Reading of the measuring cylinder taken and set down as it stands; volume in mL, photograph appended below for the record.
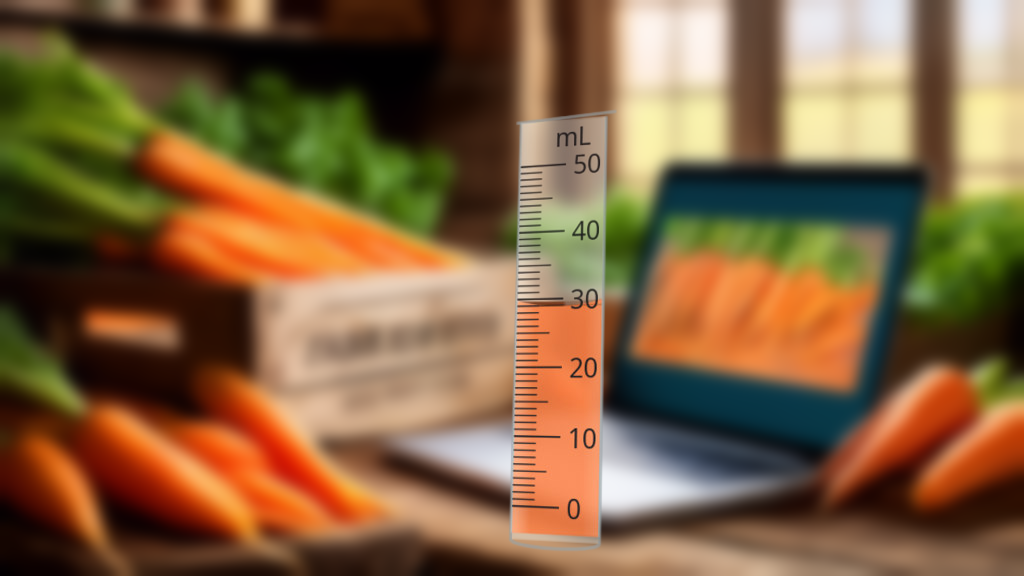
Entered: 29 mL
